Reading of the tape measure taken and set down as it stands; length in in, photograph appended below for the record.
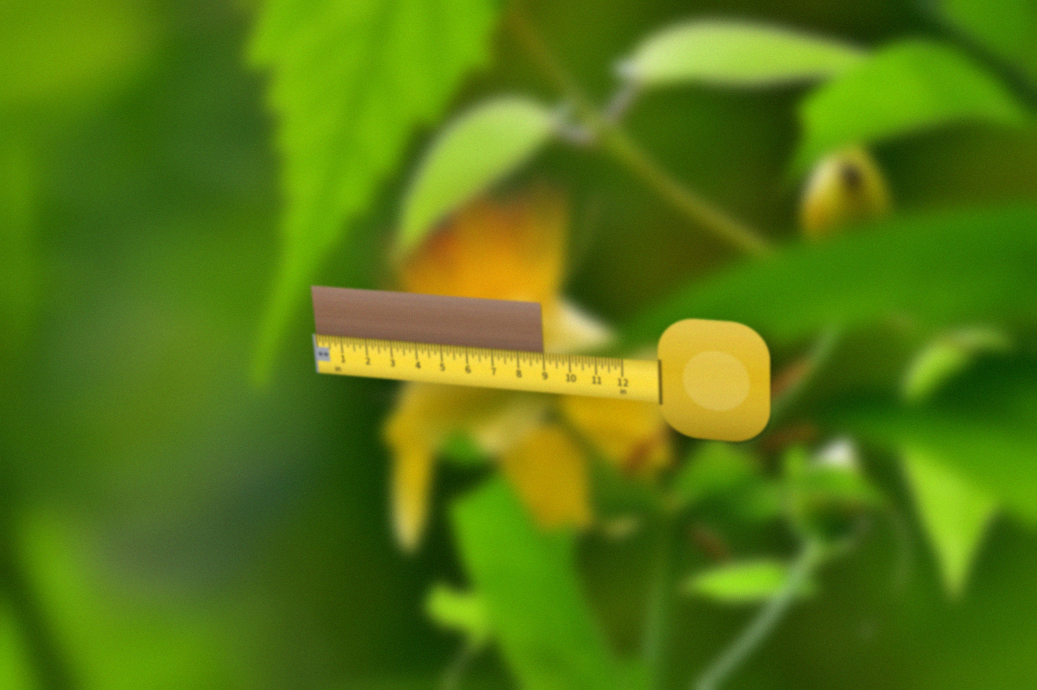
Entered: 9 in
